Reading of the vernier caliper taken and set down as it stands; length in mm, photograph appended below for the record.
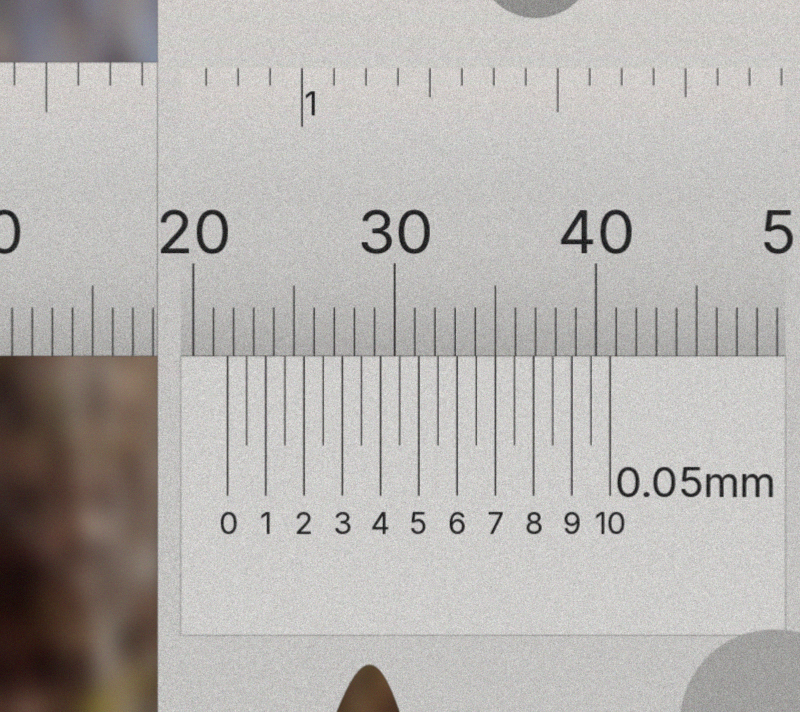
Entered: 21.7 mm
